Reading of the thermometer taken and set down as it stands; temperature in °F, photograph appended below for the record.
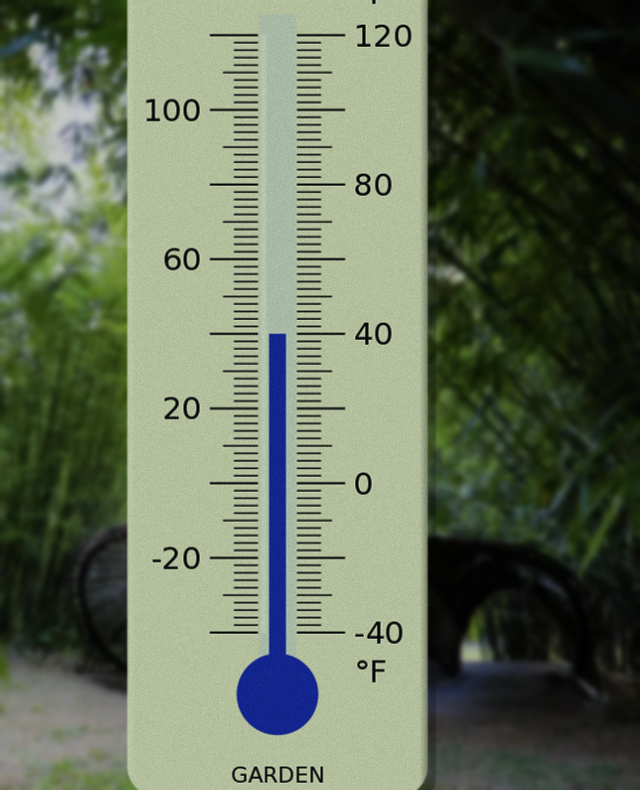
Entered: 40 °F
